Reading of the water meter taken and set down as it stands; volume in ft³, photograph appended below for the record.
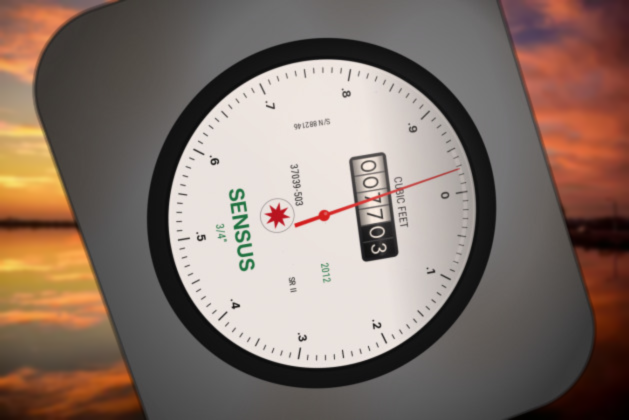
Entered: 7702.97 ft³
